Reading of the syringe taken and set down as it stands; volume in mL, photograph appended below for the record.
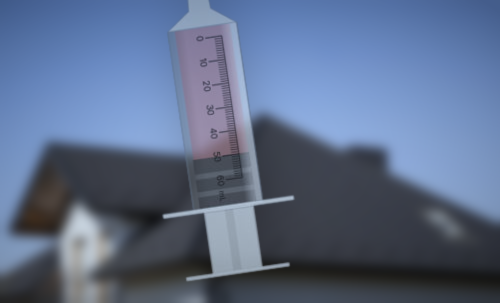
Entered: 50 mL
